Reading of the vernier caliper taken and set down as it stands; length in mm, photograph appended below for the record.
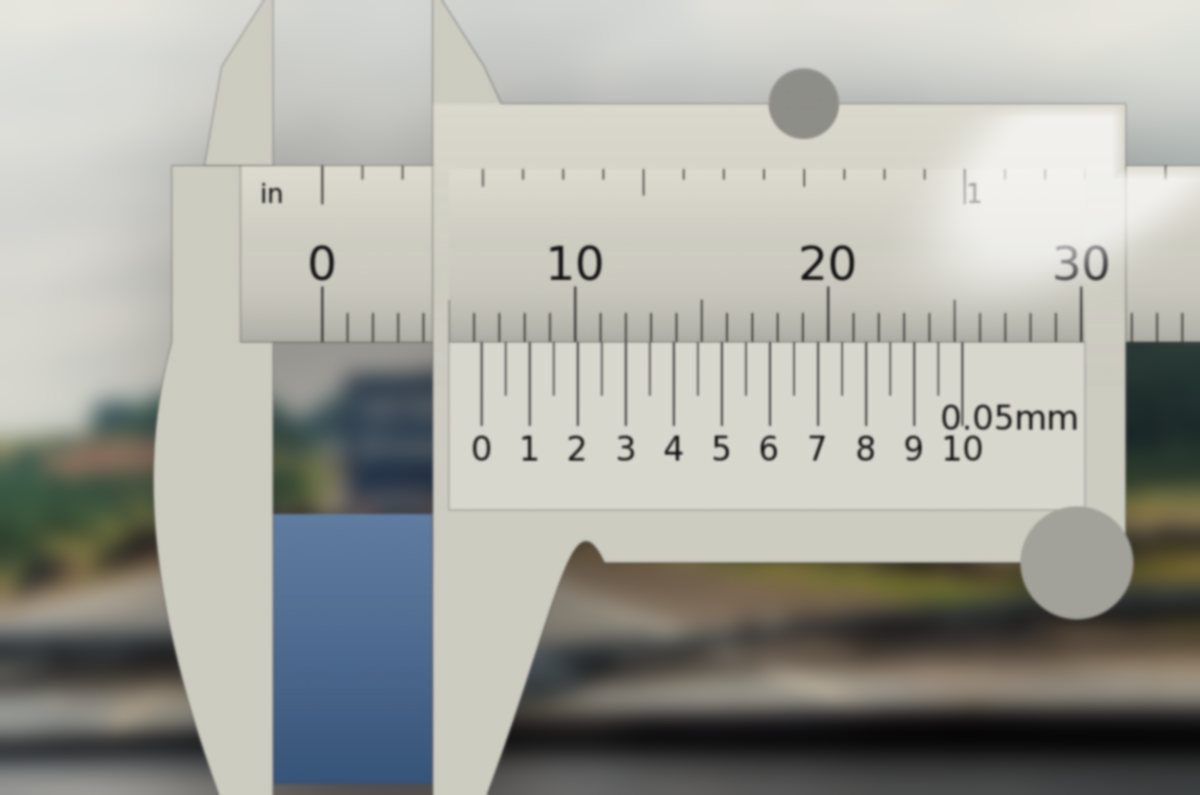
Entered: 6.3 mm
